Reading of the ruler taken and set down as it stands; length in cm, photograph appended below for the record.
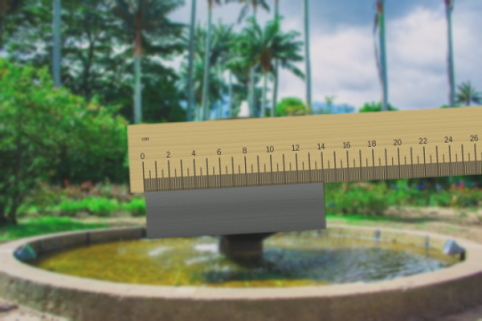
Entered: 14 cm
